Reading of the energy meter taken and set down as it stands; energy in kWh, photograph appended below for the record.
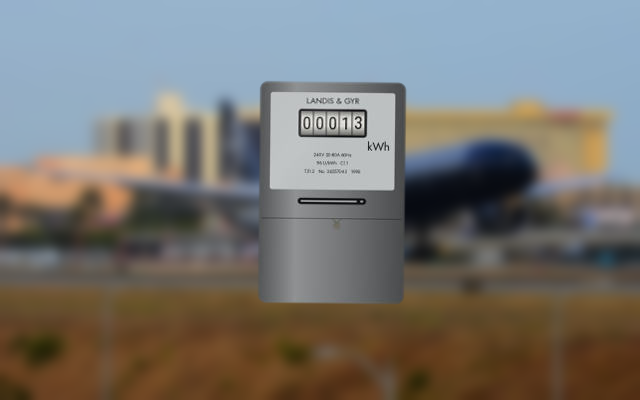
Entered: 13 kWh
